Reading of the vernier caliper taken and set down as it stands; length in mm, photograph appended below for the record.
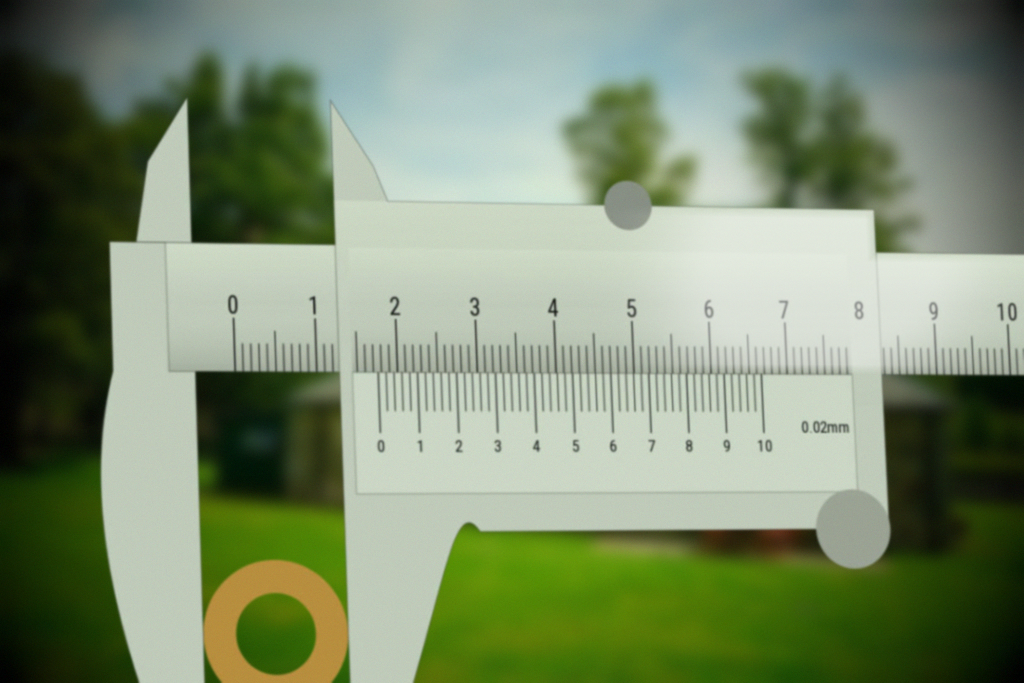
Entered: 17.6 mm
